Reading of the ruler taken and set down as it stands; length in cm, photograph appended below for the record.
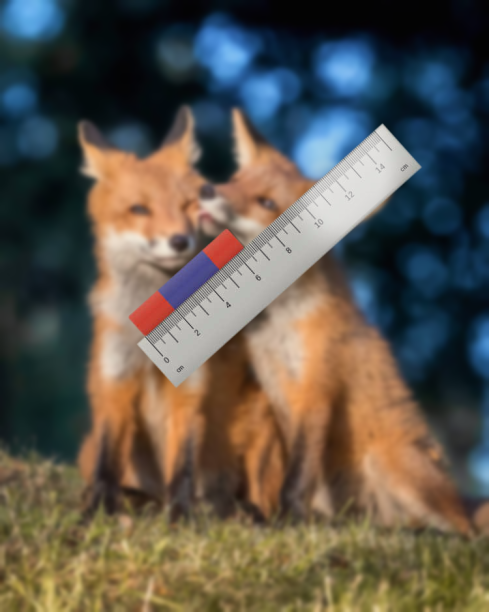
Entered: 6.5 cm
